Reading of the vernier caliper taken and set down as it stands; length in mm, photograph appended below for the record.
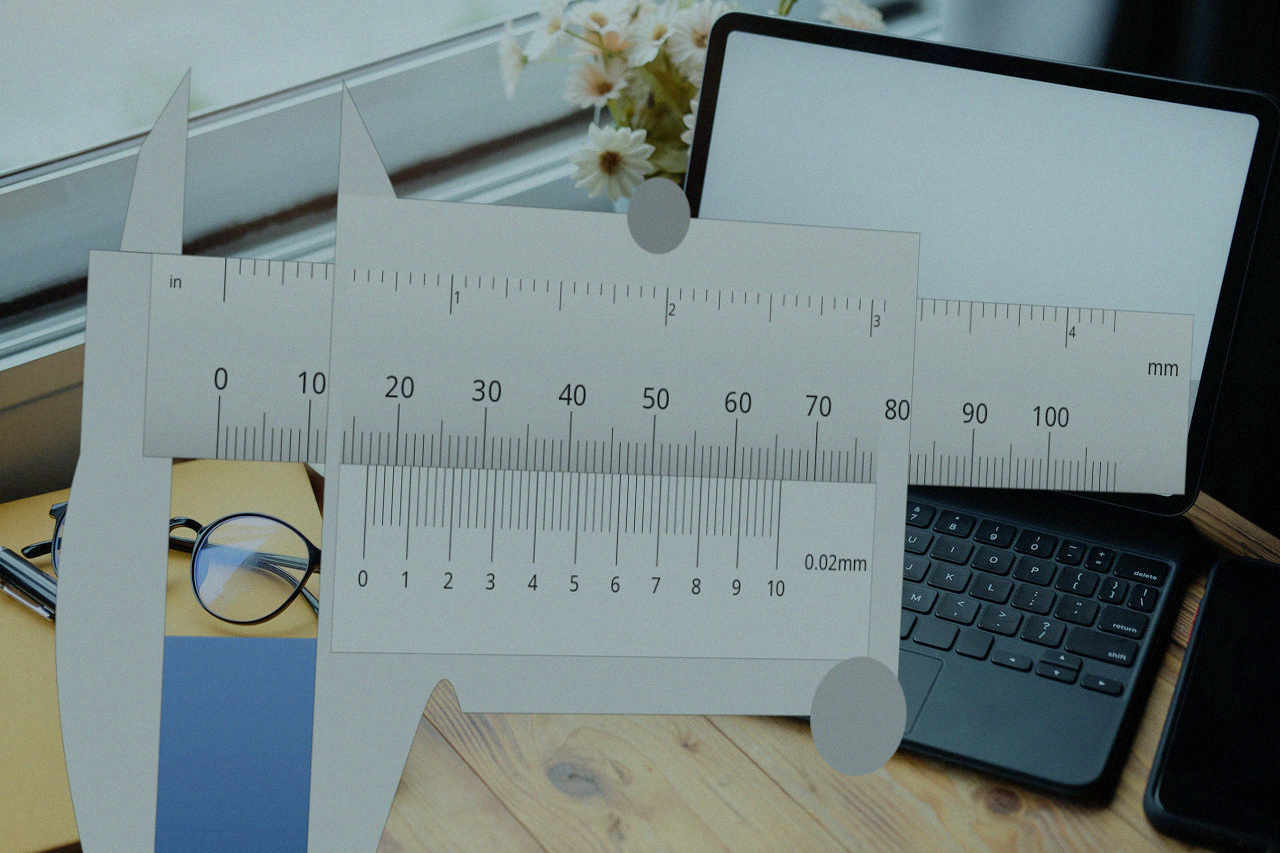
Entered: 16.8 mm
